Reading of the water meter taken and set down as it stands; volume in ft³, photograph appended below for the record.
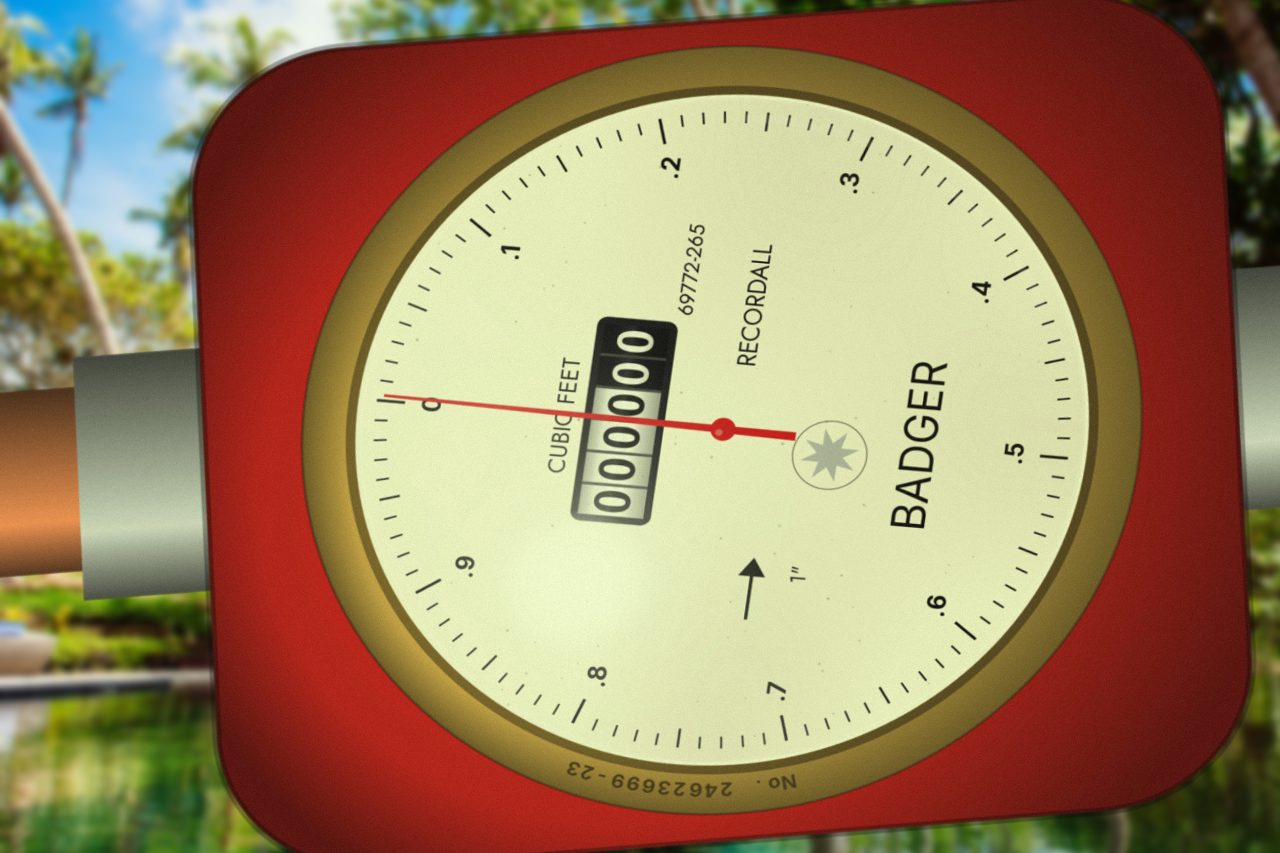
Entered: 0.00 ft³
